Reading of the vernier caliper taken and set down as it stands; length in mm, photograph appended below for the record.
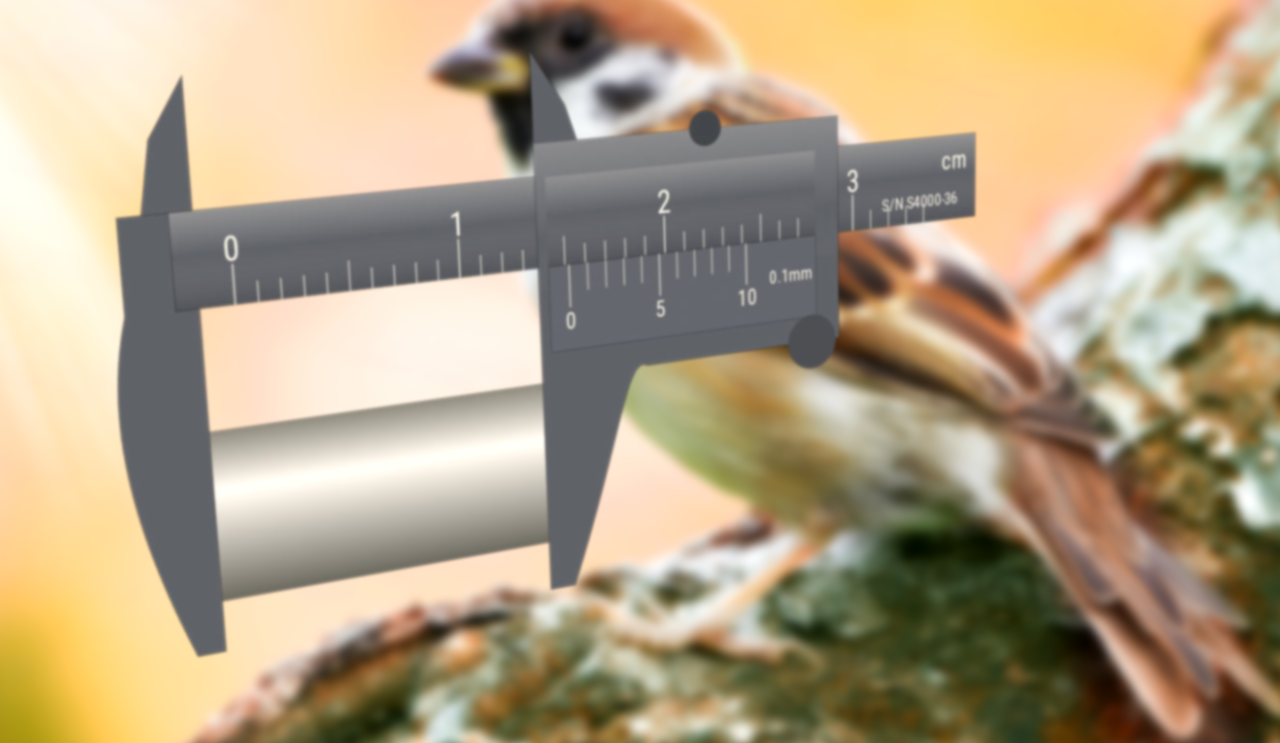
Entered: 15.2 mm
